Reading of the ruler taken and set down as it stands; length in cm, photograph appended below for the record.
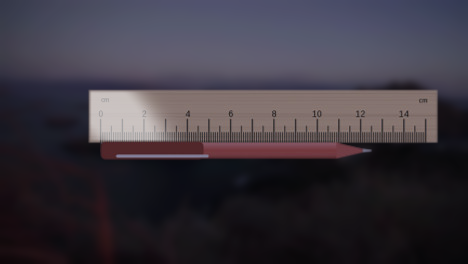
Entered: 12.5 cm
